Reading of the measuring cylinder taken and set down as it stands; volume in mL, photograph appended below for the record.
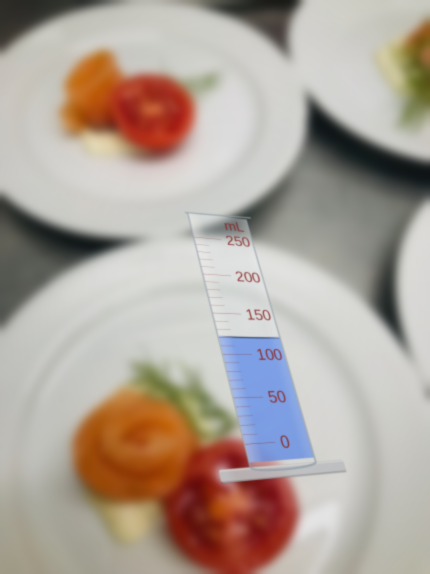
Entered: 120 mL
